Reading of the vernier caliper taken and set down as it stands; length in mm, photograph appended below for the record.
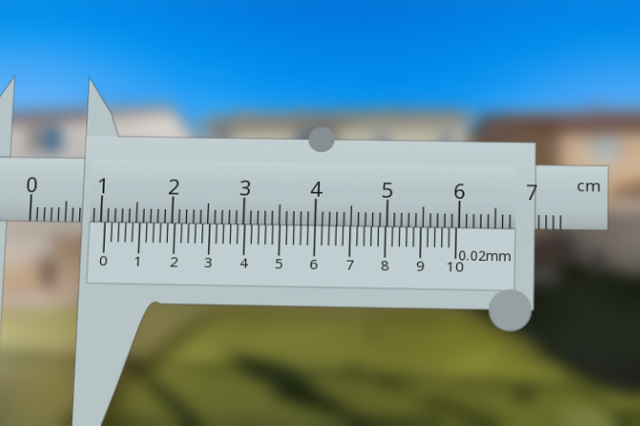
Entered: 10.6 mm
